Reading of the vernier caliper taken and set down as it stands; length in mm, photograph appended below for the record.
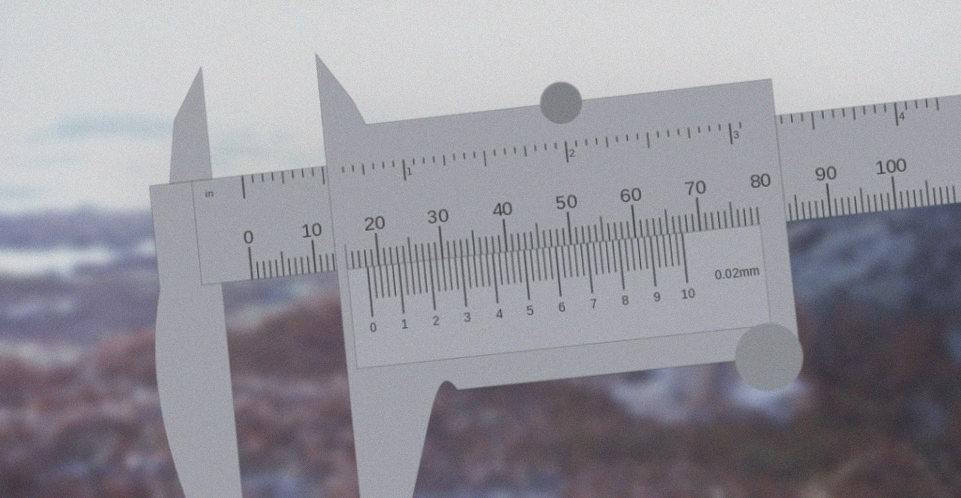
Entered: 18.2 mm
